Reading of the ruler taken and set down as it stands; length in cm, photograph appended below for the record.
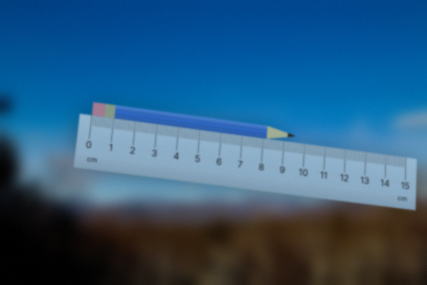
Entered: 9.5 cm
